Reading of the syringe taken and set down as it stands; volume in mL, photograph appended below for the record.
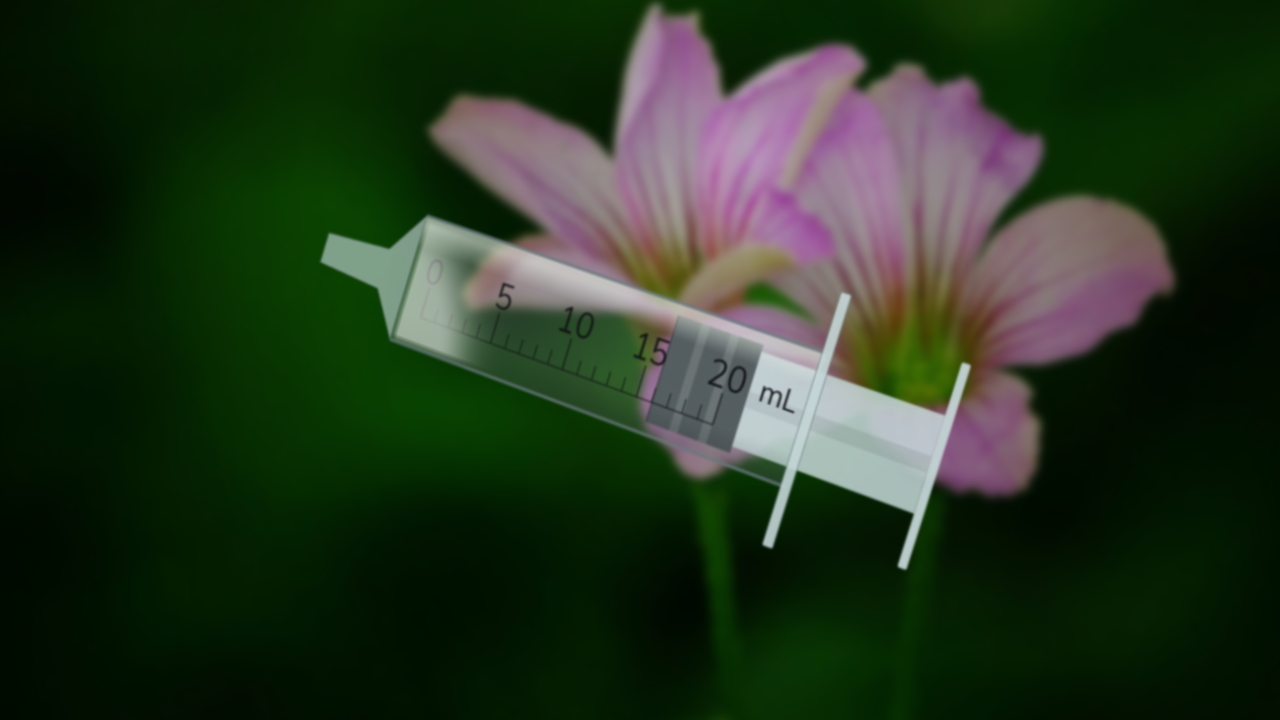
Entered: 16 mL
